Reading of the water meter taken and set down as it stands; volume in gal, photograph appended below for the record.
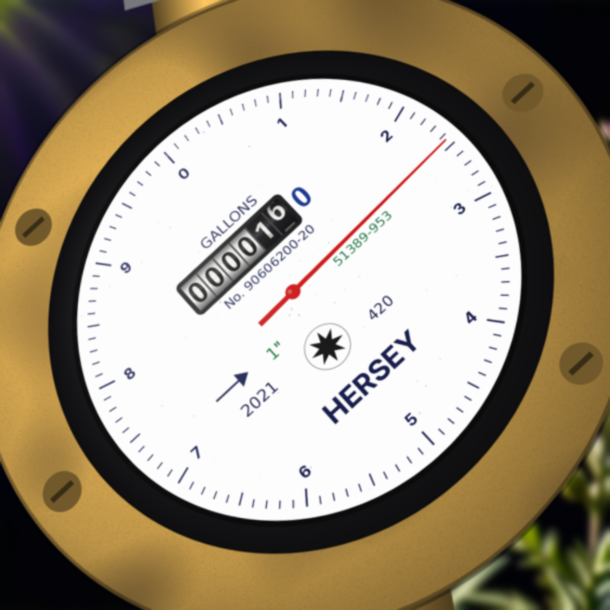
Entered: 162.4 gal
